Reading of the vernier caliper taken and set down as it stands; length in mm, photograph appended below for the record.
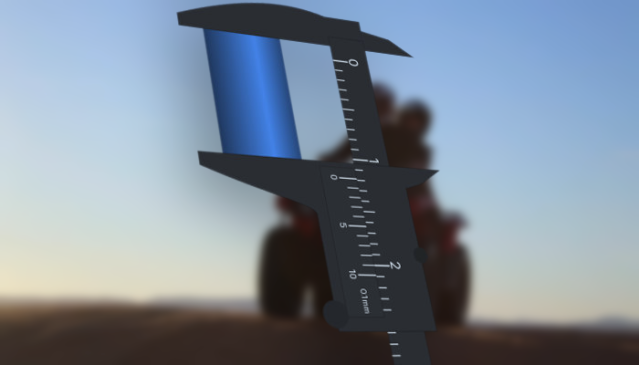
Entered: 11.9 mm
